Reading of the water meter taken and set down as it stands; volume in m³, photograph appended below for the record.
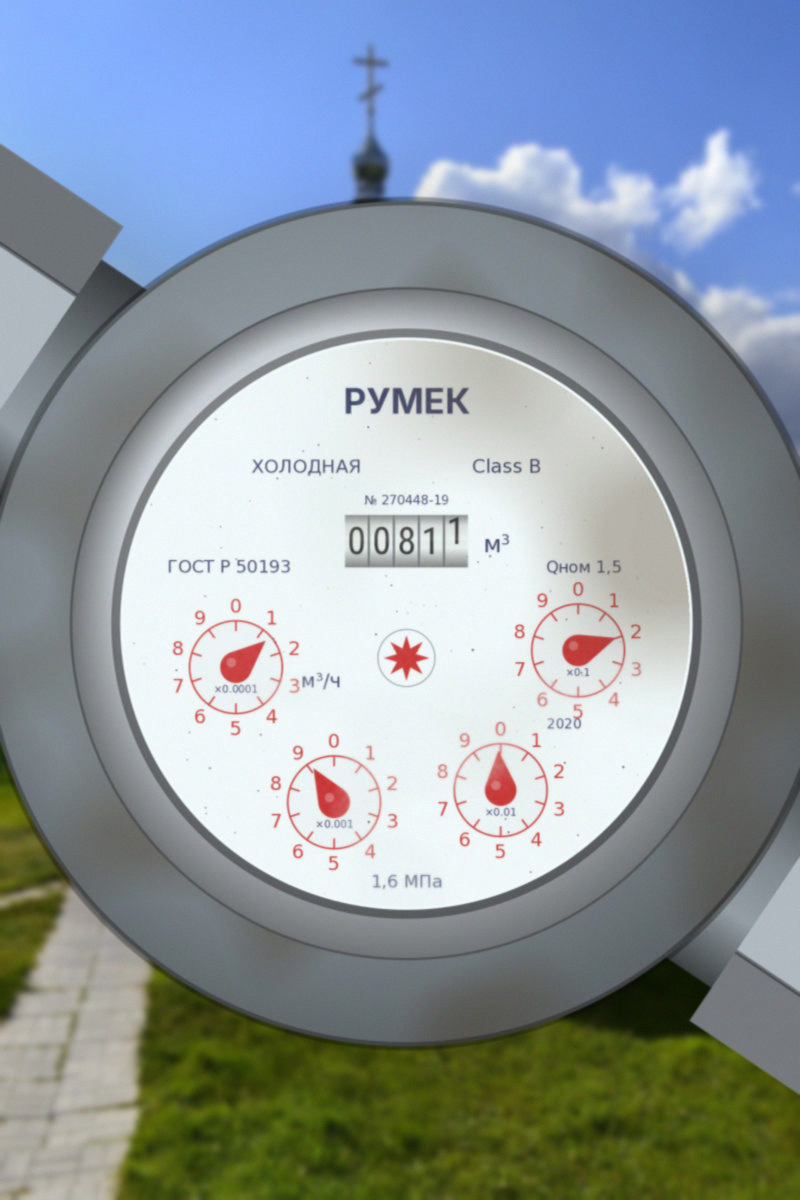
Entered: 811.1991 m³
